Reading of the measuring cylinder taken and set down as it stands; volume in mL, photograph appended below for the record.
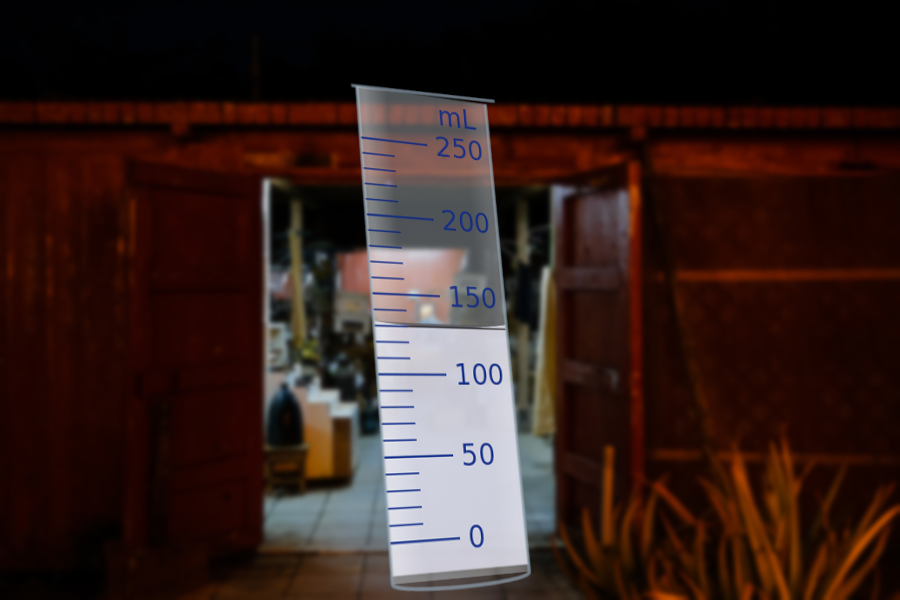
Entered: 130 mL
